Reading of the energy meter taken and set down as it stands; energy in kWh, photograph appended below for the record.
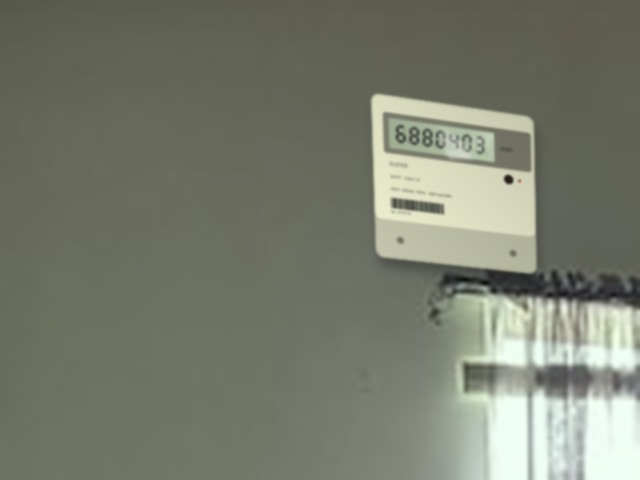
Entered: 6880403 kWh
